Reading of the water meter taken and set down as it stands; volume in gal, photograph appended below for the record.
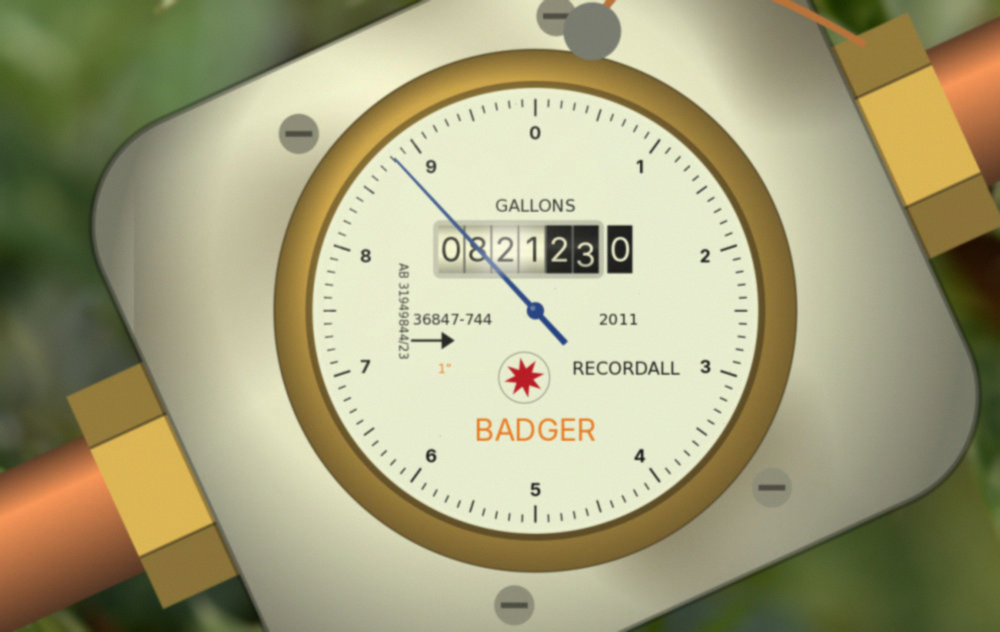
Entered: 821228.8 gal
